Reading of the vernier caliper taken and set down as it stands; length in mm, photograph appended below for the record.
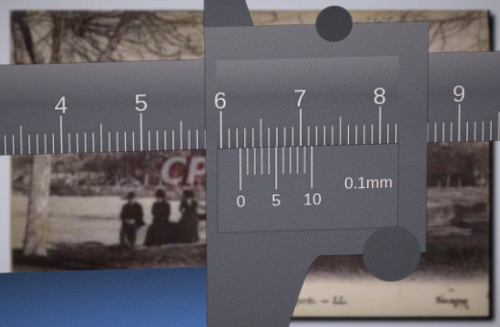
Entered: 62.4 mm
